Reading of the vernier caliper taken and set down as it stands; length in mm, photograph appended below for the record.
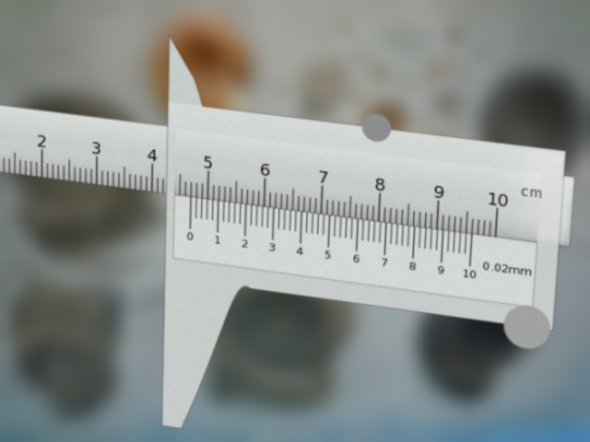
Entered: 47.0 mm
